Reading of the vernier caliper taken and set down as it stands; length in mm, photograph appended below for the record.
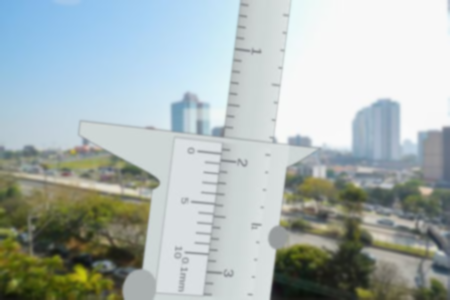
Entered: 19.4 mm
